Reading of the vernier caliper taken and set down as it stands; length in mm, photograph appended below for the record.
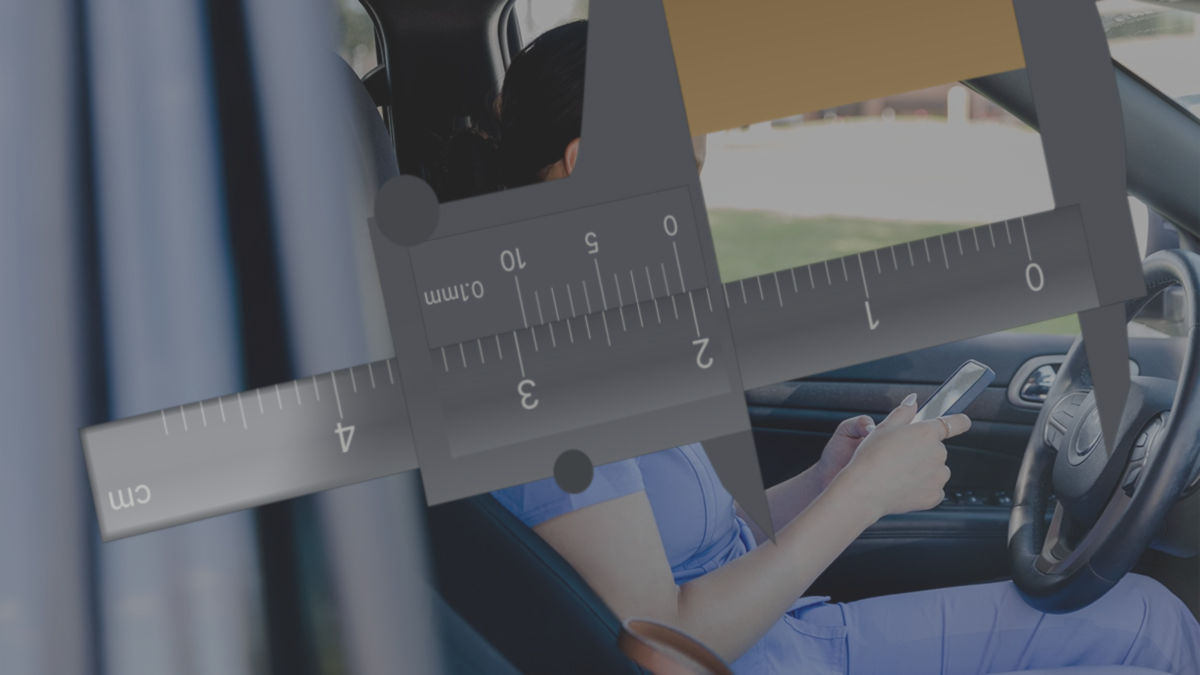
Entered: 20.3 mm
